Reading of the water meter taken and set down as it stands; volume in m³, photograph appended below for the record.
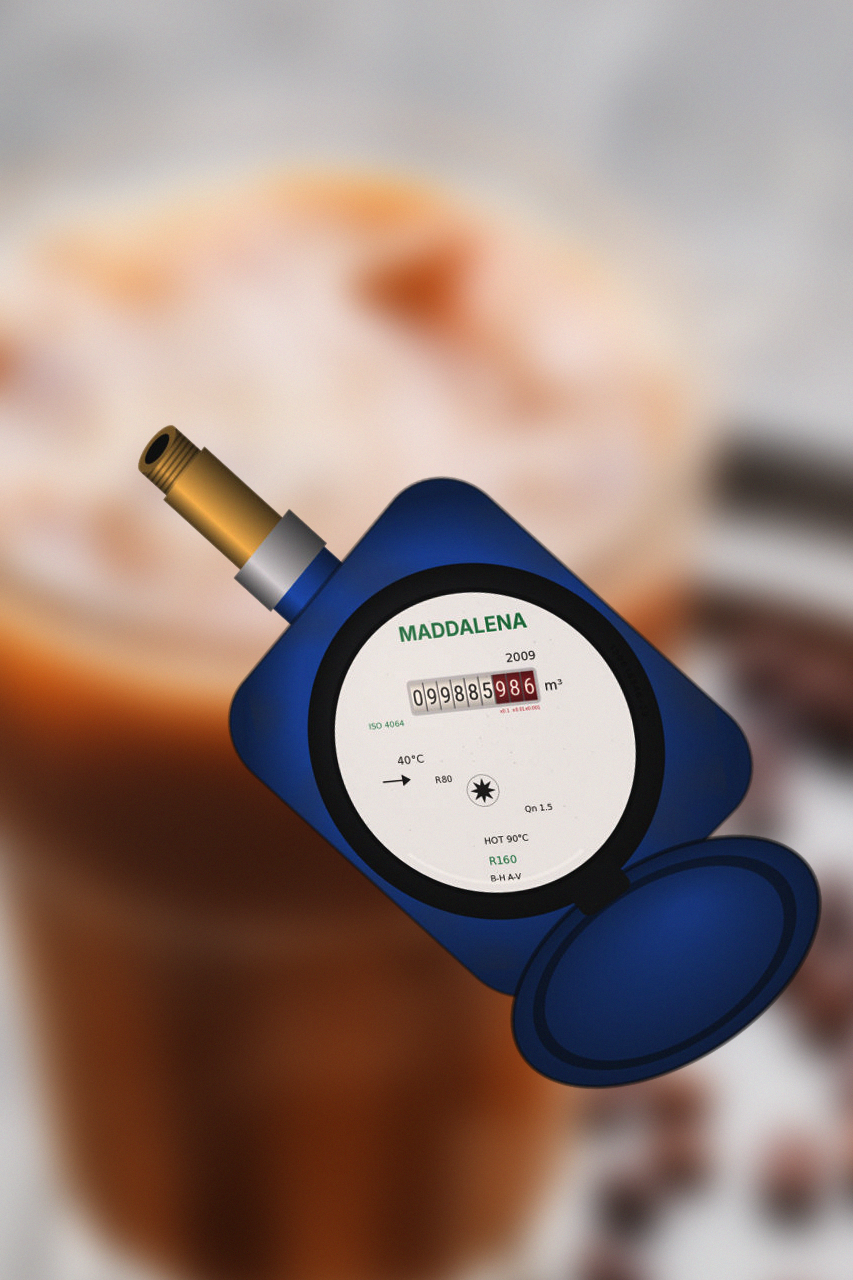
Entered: 99885.986 m³
